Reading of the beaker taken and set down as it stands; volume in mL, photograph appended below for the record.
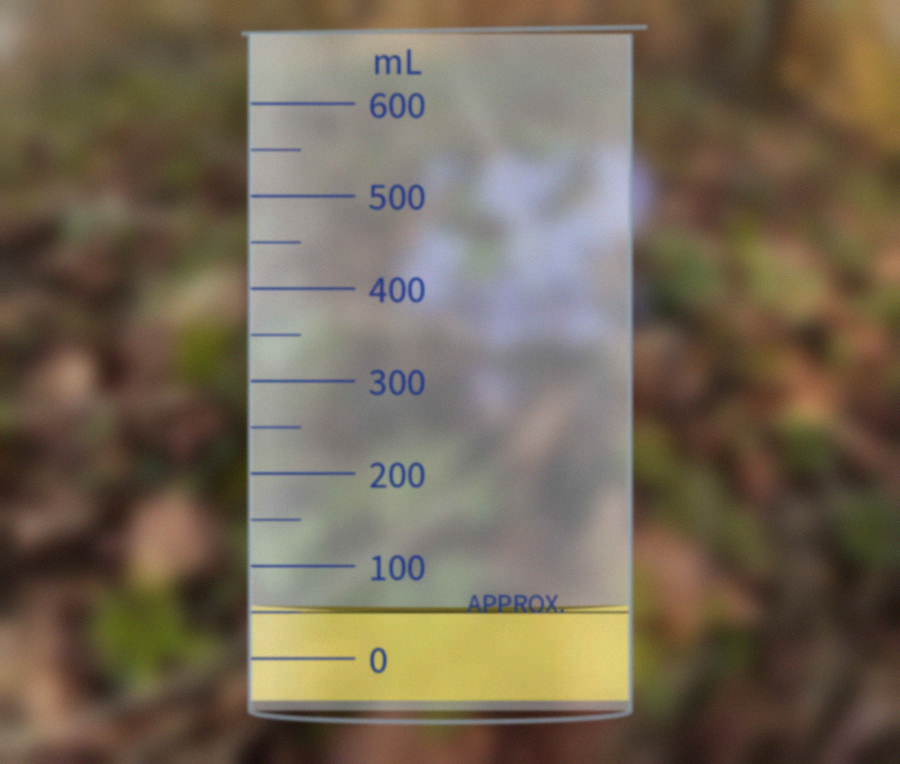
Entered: 50 mL
